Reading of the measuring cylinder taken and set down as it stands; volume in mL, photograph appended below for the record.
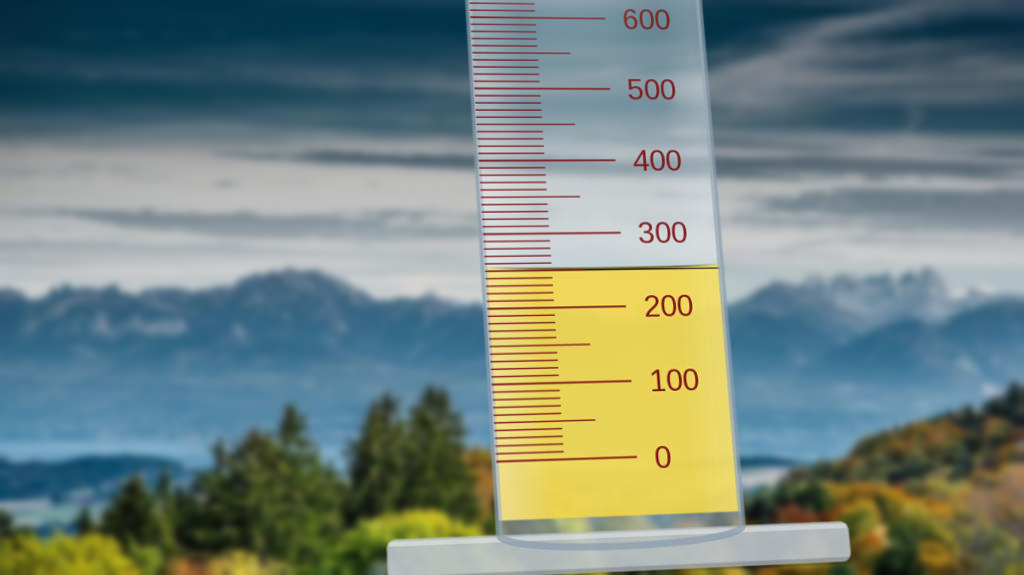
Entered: 250 mL
